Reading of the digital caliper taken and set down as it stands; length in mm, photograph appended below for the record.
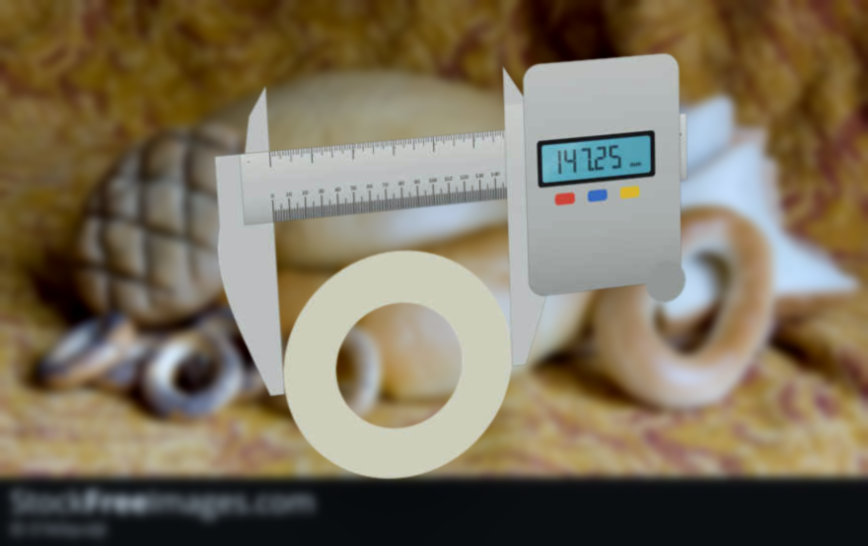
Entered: 147.25 mm
